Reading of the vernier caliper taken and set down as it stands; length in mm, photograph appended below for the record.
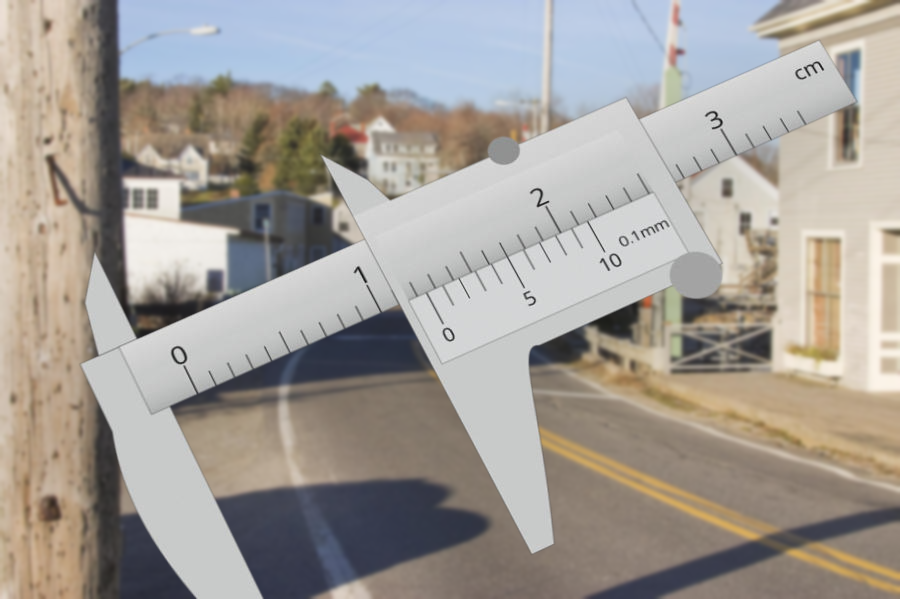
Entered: 12.5 mm
